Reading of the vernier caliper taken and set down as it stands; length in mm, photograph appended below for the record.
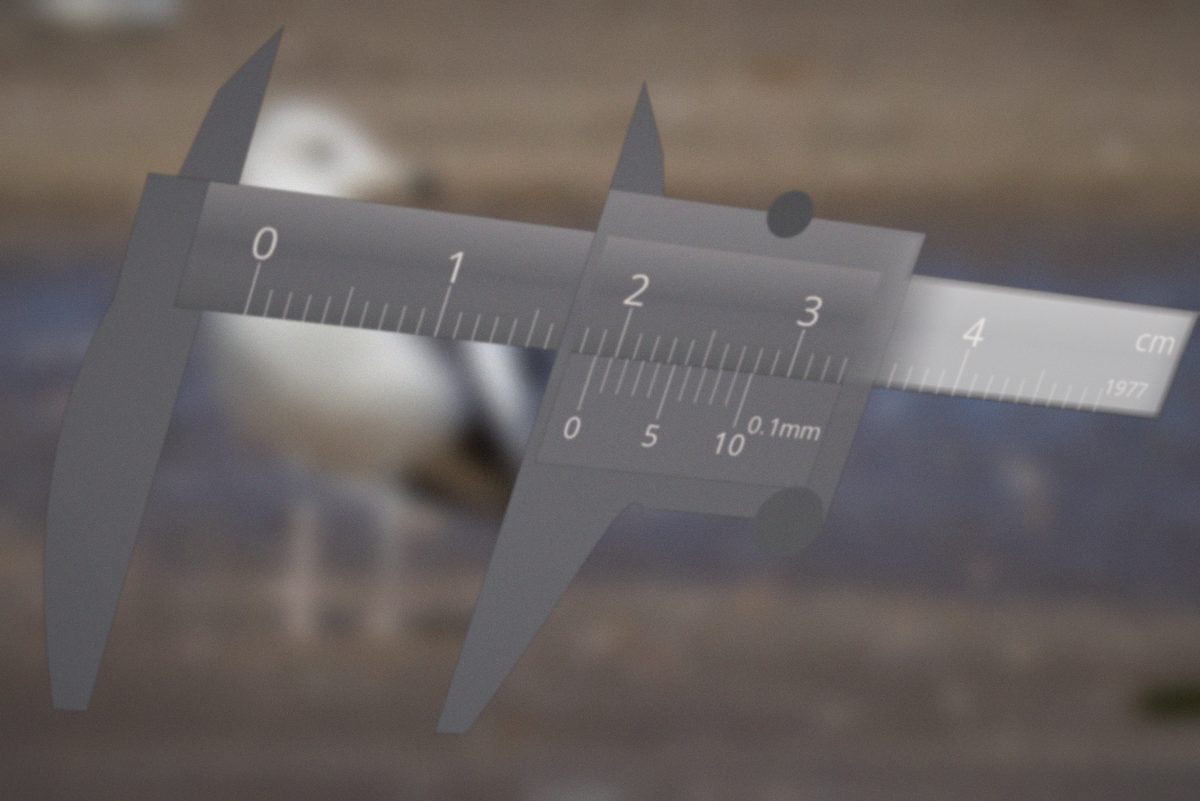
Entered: 18.9 mm
